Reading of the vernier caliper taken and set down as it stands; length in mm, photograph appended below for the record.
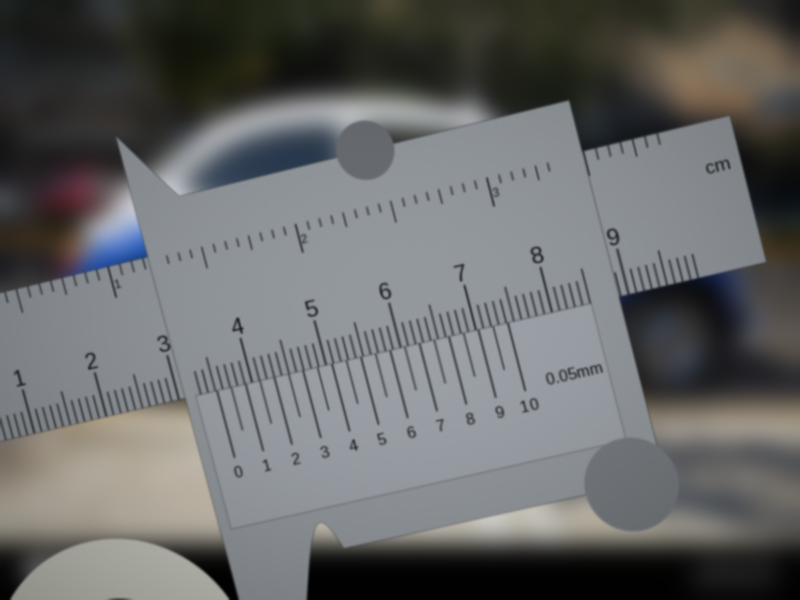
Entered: 35.2 mm
